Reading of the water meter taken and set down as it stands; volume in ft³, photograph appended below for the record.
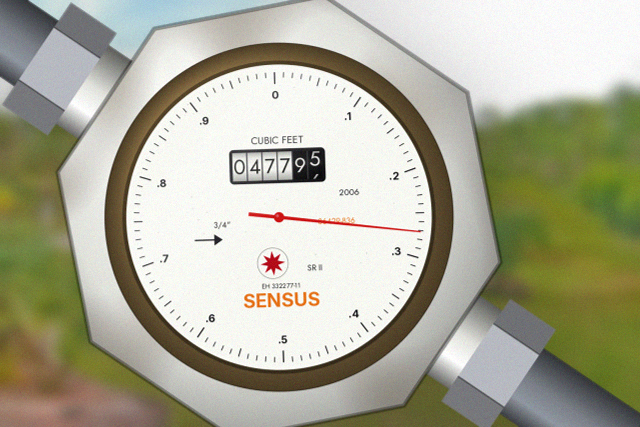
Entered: 47795.27 ft³
